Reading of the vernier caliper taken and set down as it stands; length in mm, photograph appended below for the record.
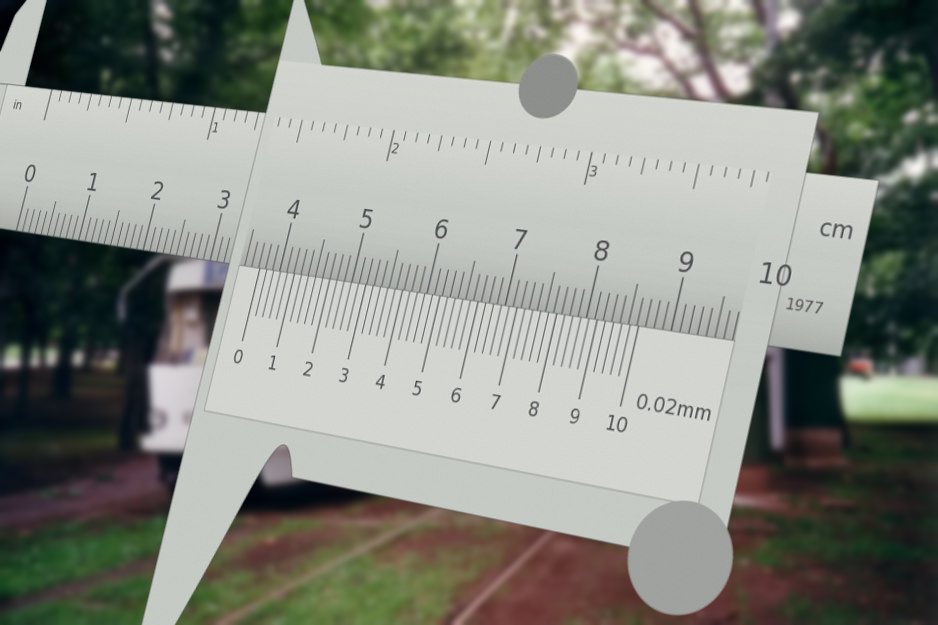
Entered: 37.2 mm
